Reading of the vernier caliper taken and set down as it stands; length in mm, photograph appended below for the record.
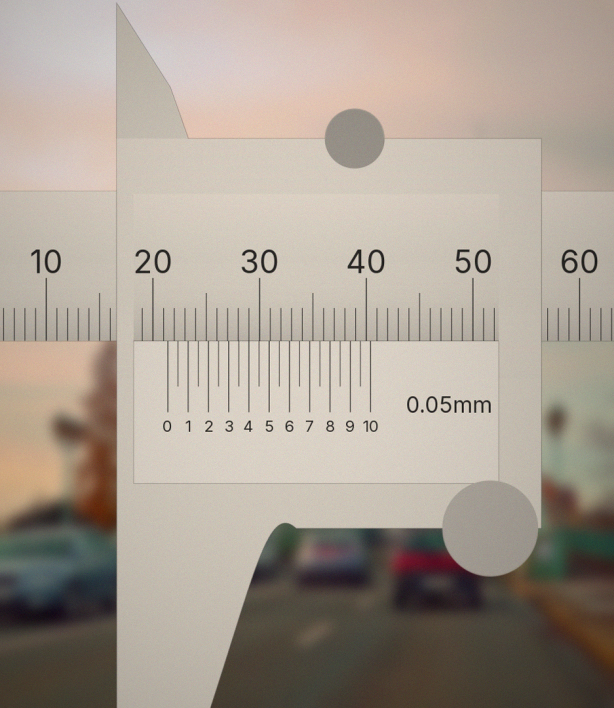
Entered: 21.4 mm
